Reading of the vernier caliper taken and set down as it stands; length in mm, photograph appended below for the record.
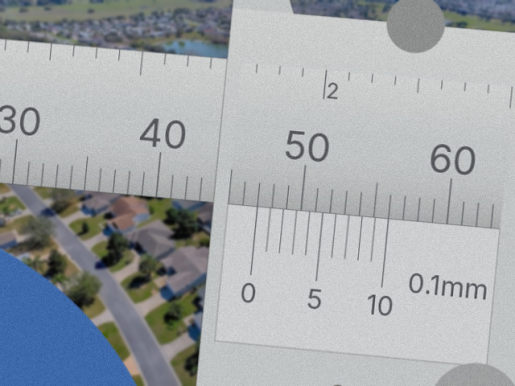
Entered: 47.0 mm
